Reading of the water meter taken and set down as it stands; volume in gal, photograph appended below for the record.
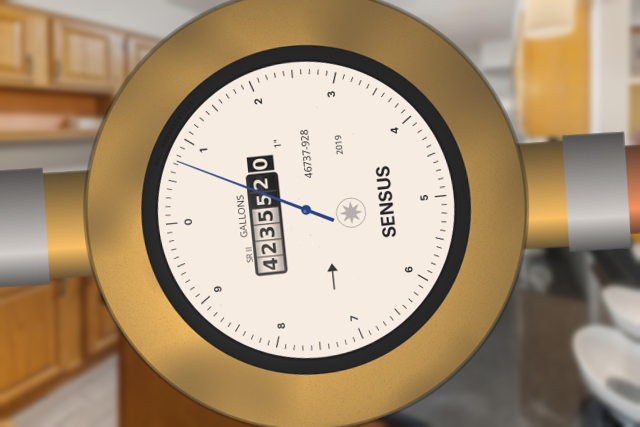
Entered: 4235520.7 gal
